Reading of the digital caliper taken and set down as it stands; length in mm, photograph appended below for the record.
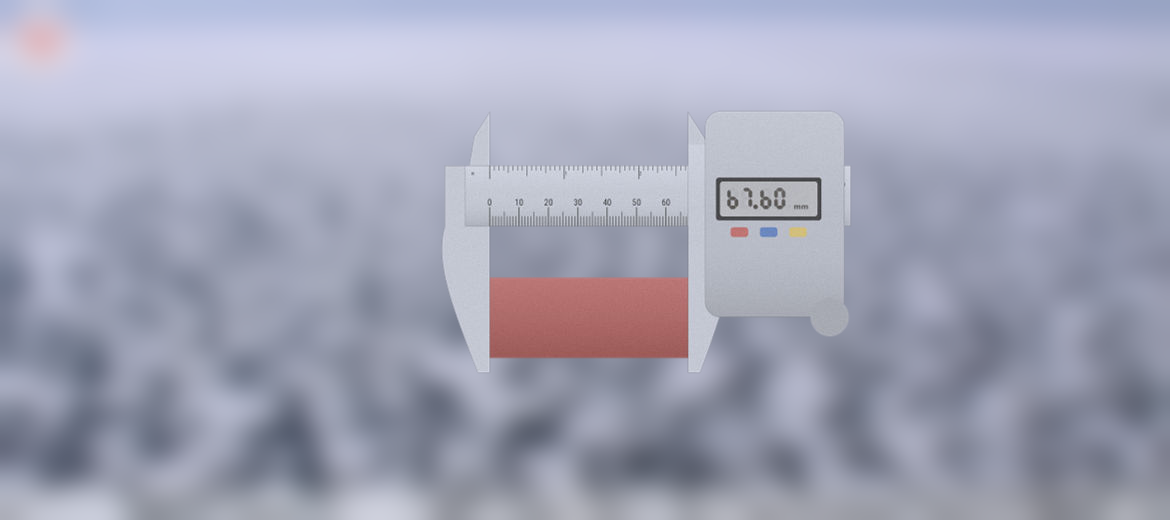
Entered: 67.60 mm
